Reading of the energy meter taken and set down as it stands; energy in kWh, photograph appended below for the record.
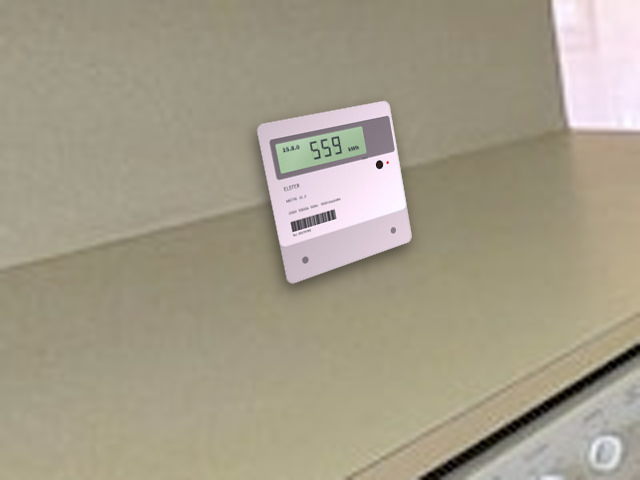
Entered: 559 kWh
